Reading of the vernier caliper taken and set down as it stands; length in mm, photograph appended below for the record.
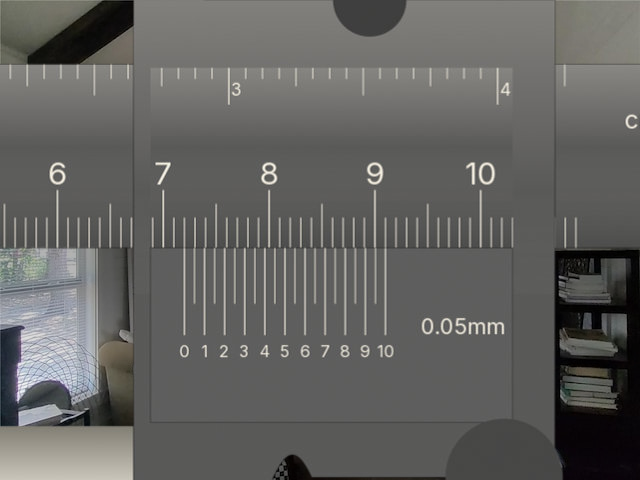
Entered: 72.0 mm
